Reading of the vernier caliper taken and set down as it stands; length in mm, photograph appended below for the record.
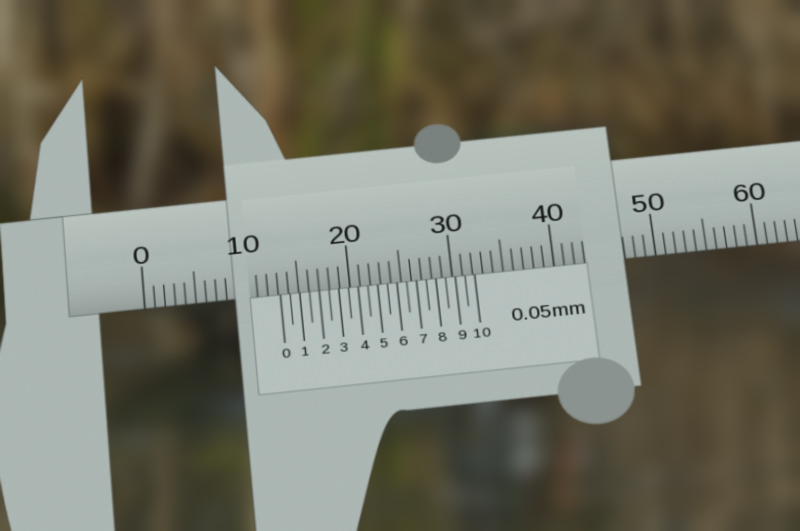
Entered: 13.2 mm
